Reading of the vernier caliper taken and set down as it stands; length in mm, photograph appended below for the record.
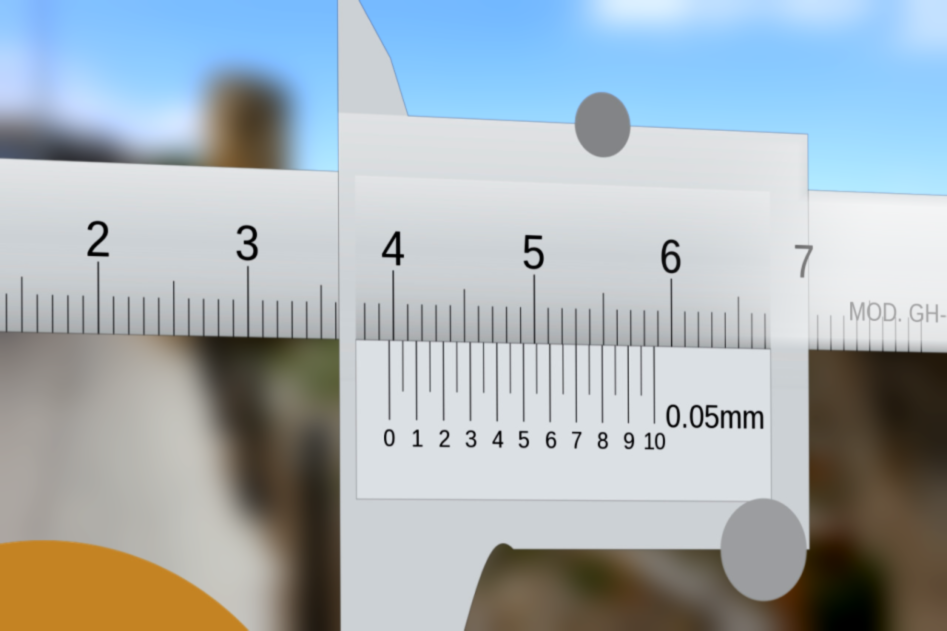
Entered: 39.7 mm
